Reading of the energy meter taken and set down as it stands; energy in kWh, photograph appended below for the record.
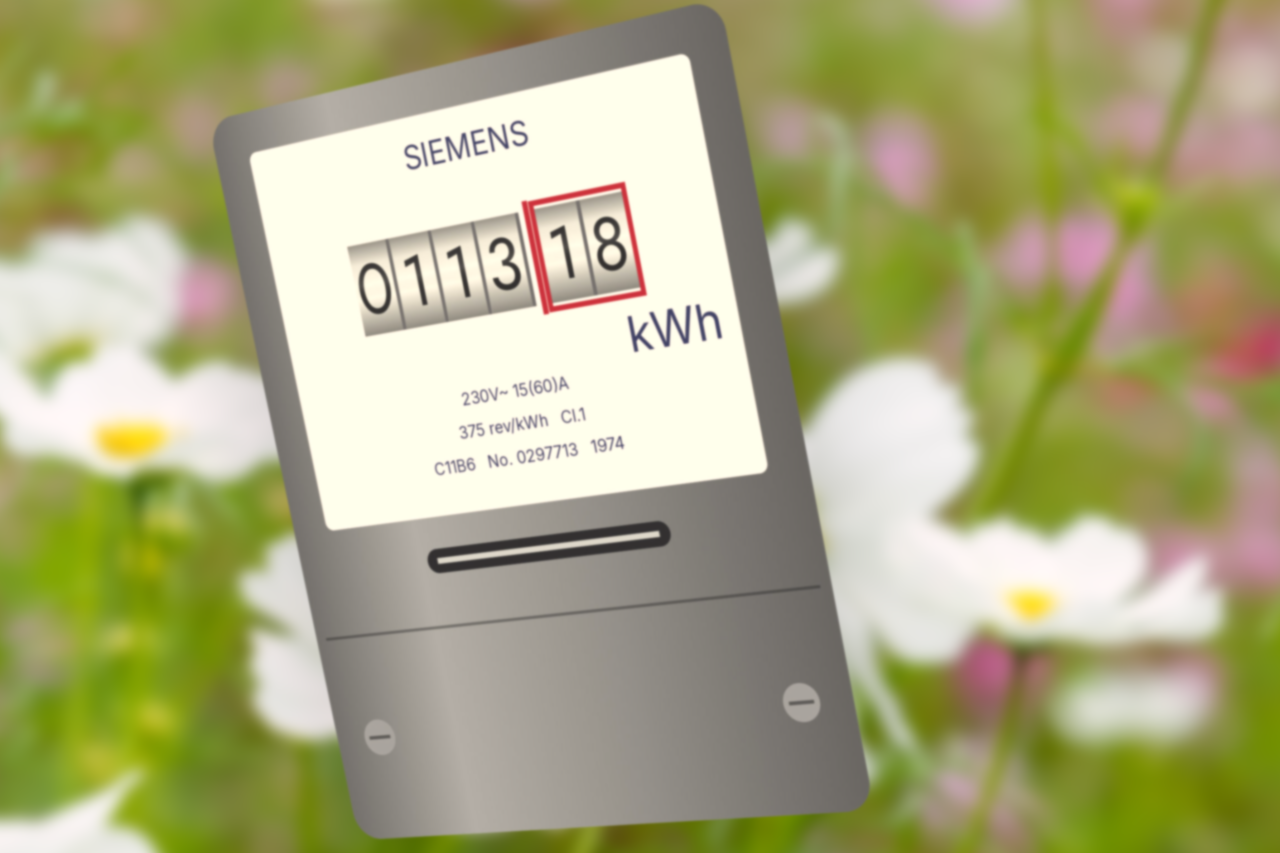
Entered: 113.18 kWh
